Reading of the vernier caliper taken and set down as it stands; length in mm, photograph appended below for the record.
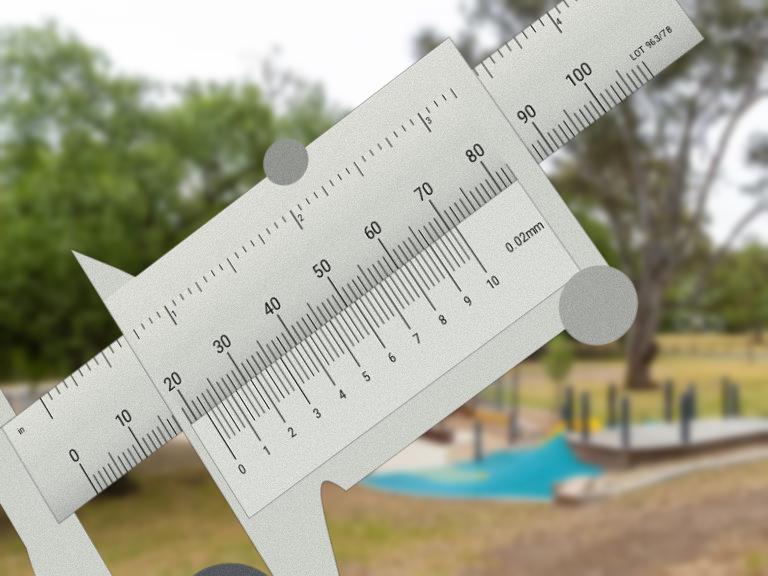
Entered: 22.0 mm
